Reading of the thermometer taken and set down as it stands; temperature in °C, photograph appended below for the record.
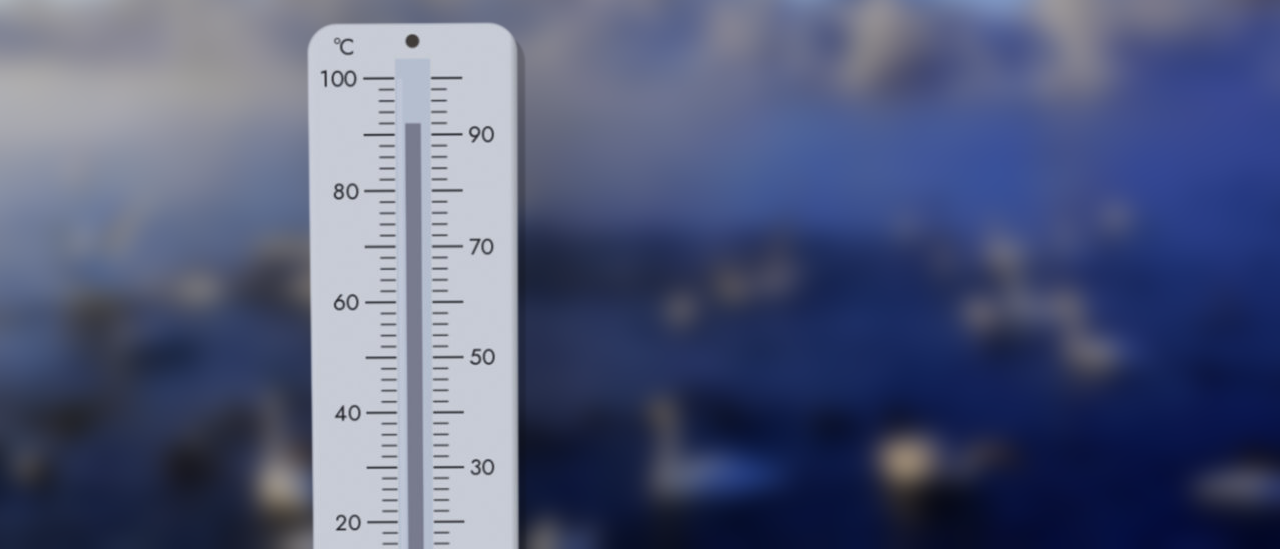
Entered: 92 °C
